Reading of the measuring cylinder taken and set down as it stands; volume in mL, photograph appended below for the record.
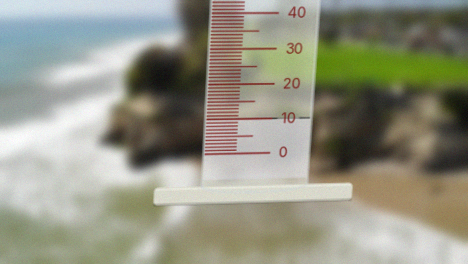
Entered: 10 mL
